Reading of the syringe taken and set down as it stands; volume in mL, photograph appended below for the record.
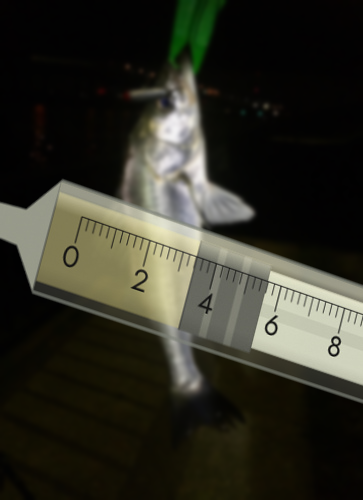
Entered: 3.4 mL
